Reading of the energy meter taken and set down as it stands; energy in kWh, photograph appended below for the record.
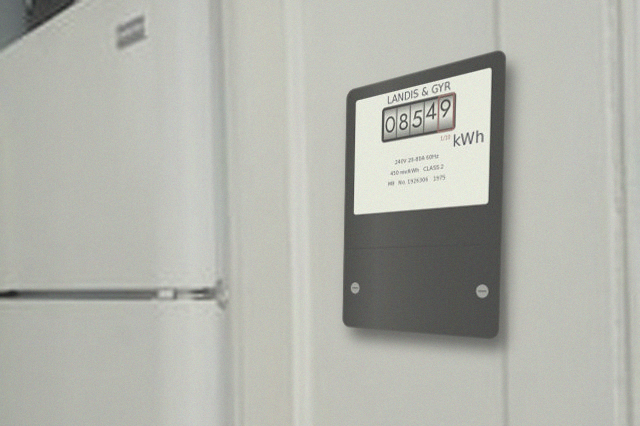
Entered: 854.9 kWh
